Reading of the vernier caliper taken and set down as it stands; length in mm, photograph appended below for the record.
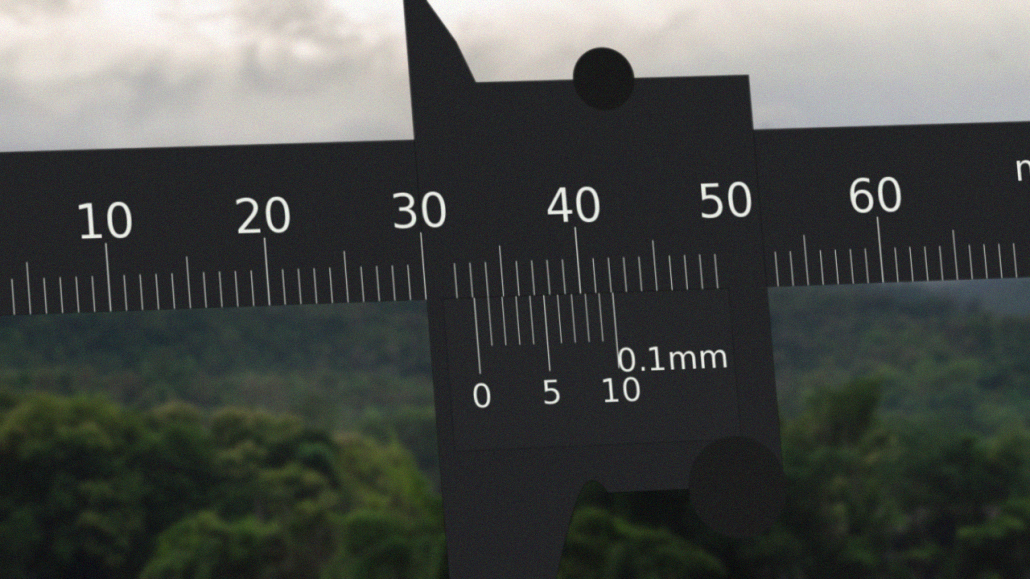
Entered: 33.1 mm
